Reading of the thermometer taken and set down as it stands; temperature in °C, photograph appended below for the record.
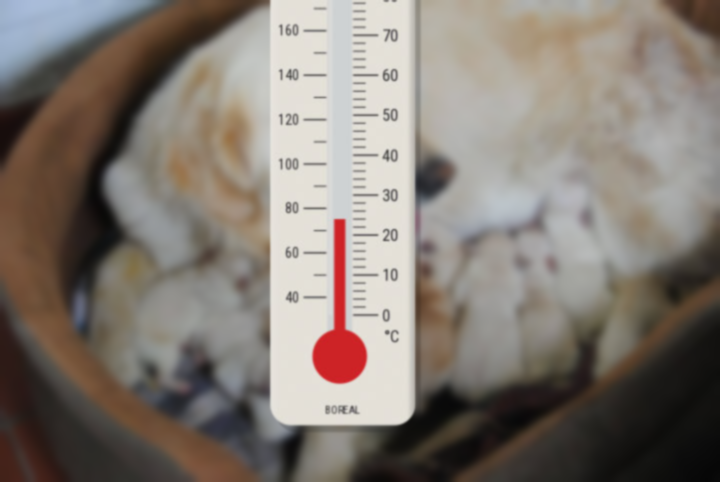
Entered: 24 °C
